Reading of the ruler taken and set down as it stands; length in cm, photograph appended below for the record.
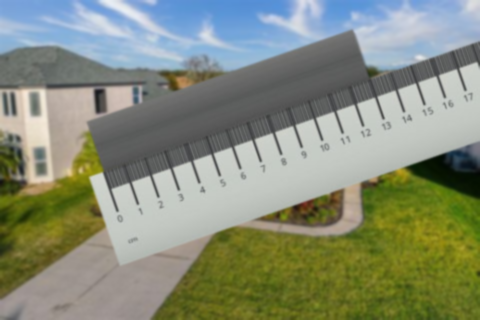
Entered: 13 cm
